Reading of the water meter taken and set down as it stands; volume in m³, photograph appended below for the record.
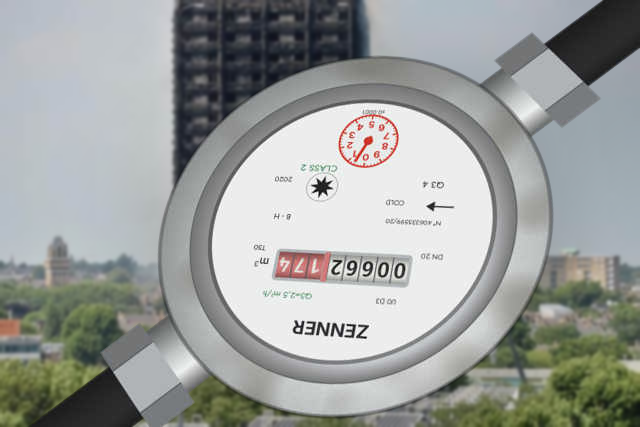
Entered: 662.1740 m³
